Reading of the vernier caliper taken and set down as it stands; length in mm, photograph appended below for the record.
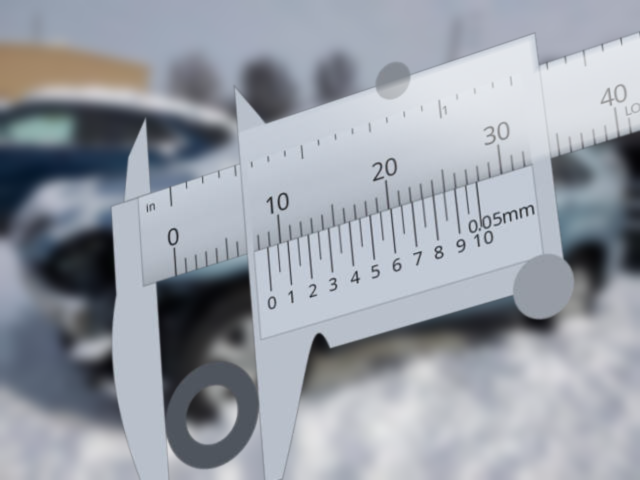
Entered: 8.8 mm
